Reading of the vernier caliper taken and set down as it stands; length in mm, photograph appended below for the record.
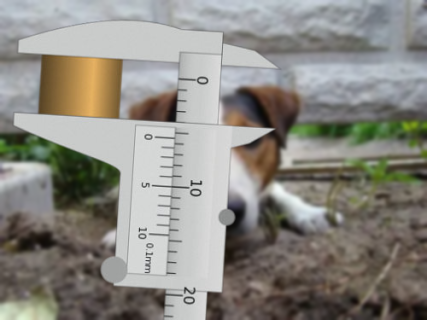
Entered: 5.5 mm
